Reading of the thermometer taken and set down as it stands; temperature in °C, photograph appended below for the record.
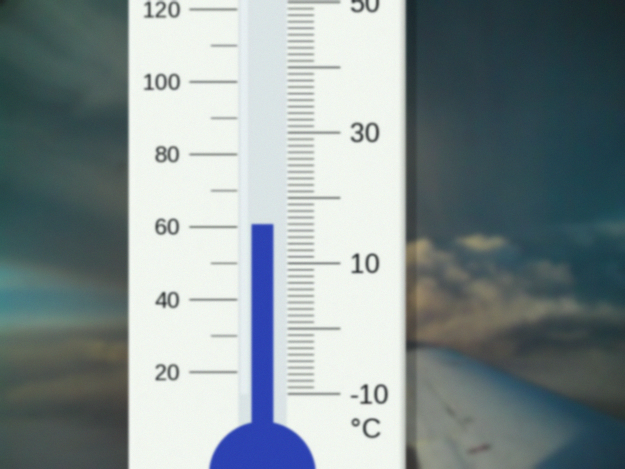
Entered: 16 °C
